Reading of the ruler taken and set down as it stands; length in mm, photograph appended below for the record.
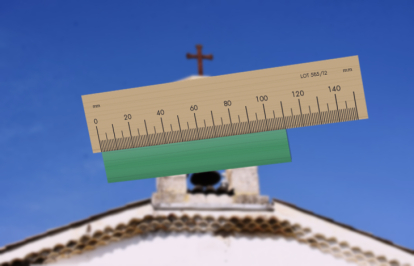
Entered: 110 mm
